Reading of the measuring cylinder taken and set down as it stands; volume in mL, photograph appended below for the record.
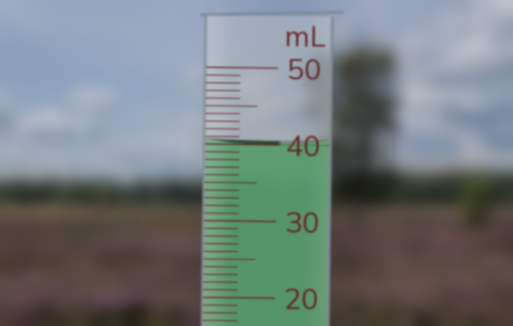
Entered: 40 mL
